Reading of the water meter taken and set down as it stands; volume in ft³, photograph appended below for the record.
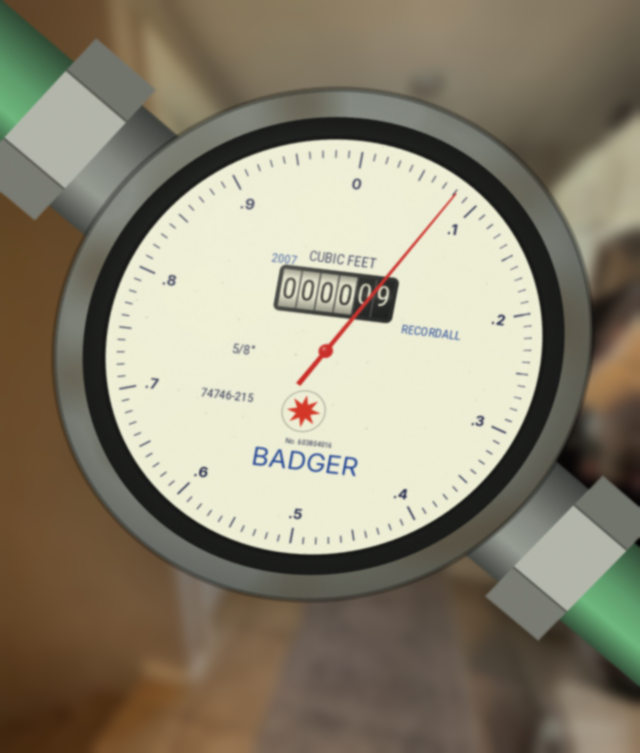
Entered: 9.08 ft³
